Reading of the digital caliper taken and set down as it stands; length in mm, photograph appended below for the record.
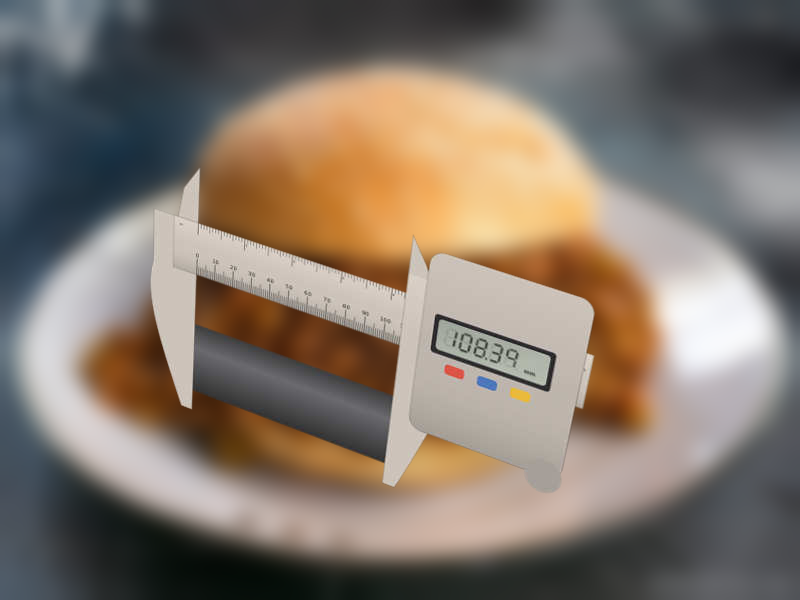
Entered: 108.39 mm
